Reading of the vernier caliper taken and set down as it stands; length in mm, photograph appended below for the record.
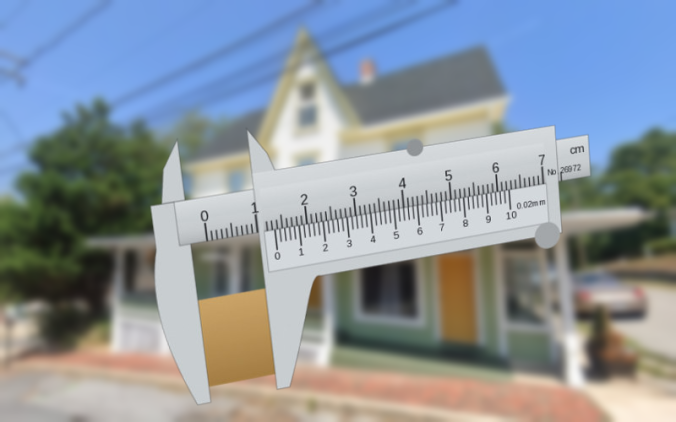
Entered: 13.5 mm
